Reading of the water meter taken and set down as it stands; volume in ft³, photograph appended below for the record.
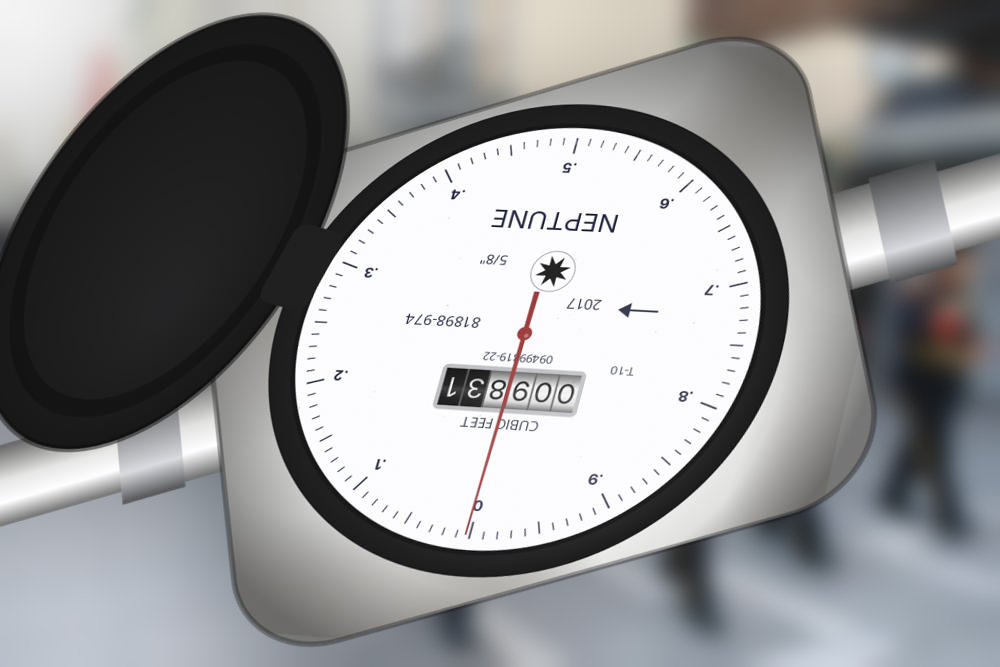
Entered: 9831.00 ft³
